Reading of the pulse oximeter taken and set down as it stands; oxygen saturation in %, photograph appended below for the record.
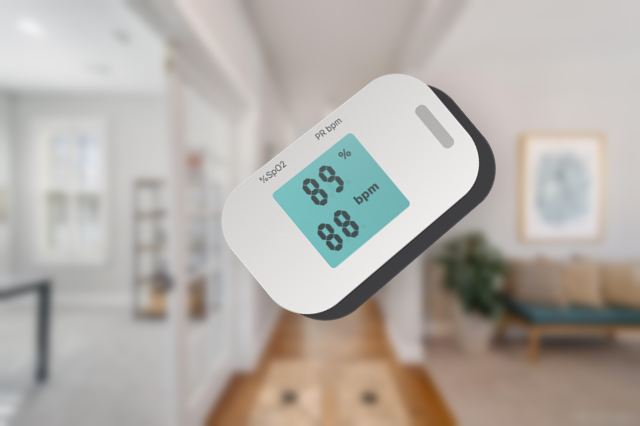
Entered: 89 %
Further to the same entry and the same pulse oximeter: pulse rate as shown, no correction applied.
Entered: 88 bpm
